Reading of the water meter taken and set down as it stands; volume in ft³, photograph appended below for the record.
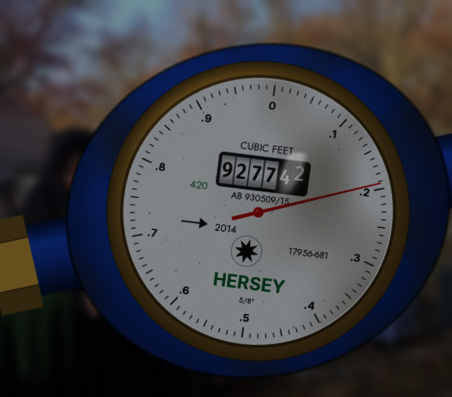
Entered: 927742.19 ft³
